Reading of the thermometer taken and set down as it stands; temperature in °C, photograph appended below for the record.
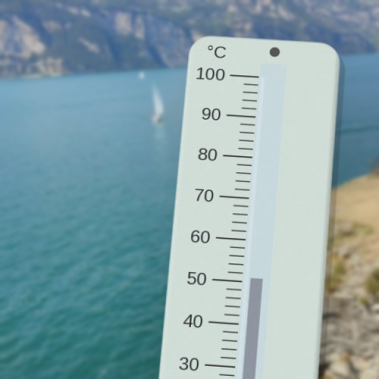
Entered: 51 °C
